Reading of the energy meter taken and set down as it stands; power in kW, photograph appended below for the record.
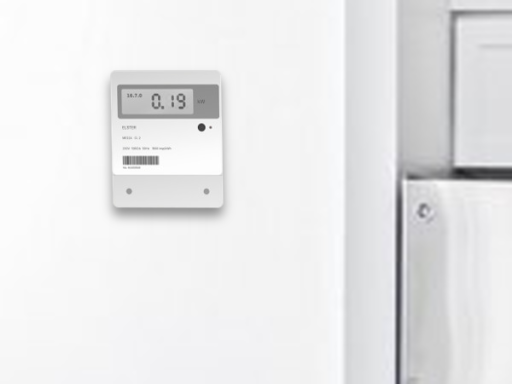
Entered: 0.19 kW
